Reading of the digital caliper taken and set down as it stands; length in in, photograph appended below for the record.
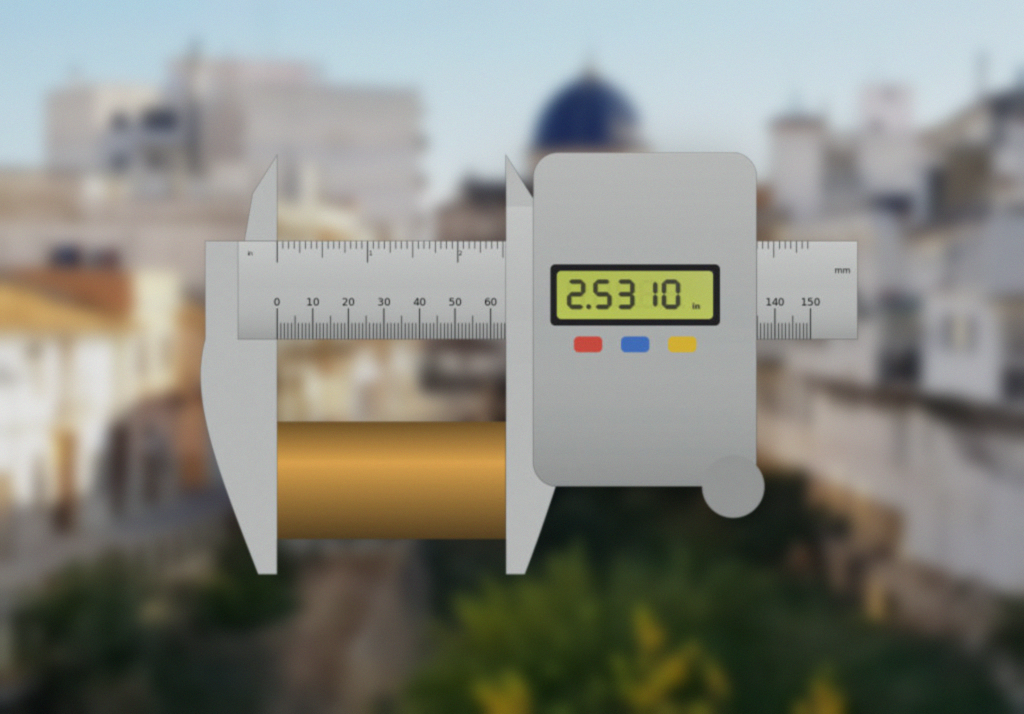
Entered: 2.5310 in
